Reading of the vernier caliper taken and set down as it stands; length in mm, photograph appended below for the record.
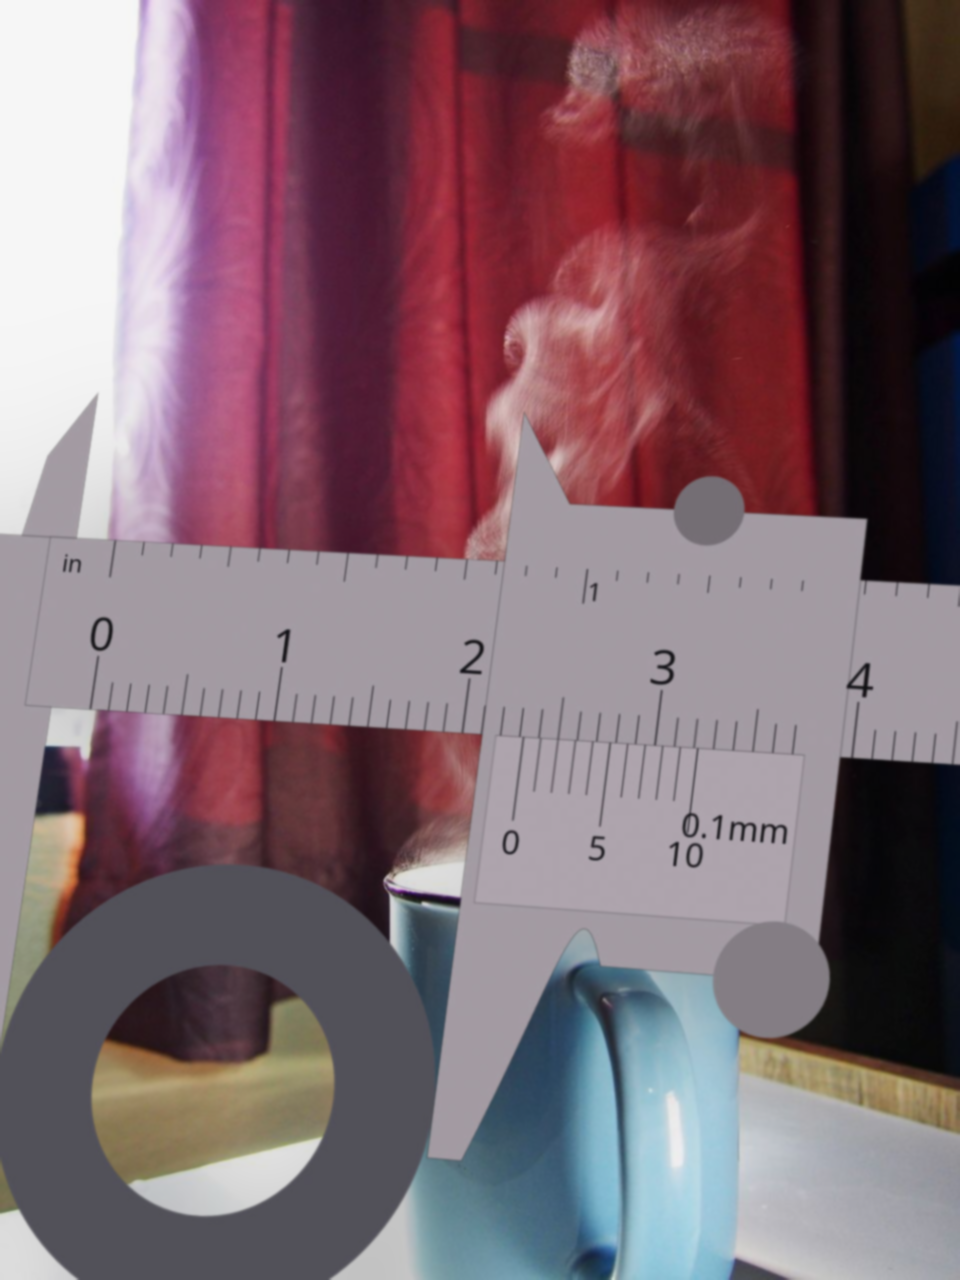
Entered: 23.2 mm
